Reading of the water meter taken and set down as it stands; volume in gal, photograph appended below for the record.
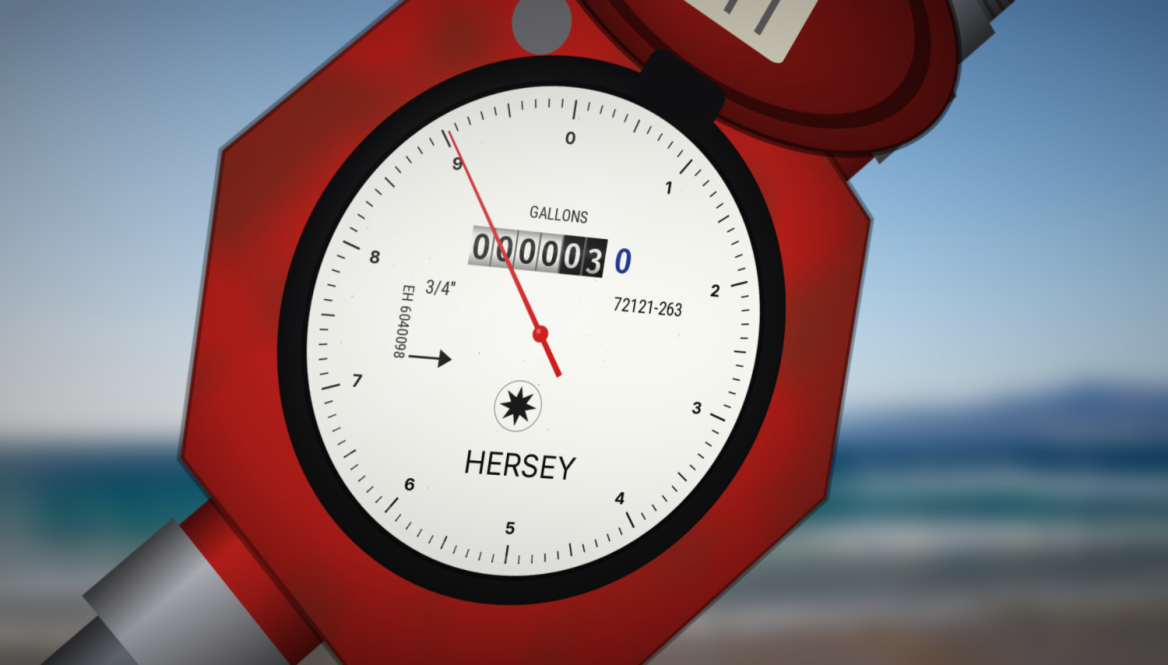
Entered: 29.0 gal
